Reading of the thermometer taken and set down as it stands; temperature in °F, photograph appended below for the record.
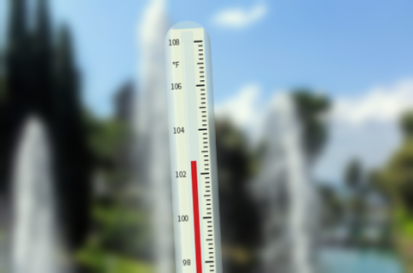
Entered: 102.6 °F
